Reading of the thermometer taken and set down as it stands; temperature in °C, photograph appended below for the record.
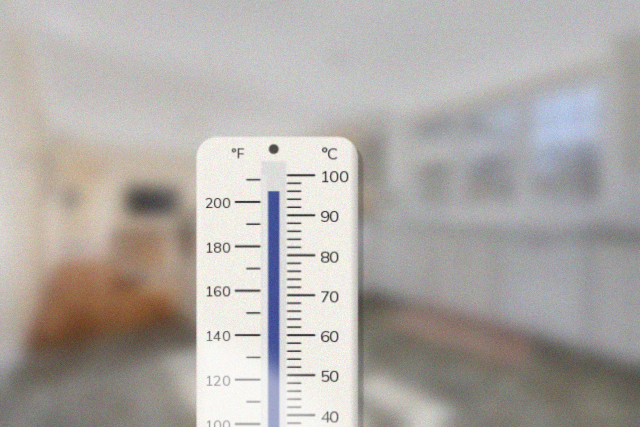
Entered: 96 °C
